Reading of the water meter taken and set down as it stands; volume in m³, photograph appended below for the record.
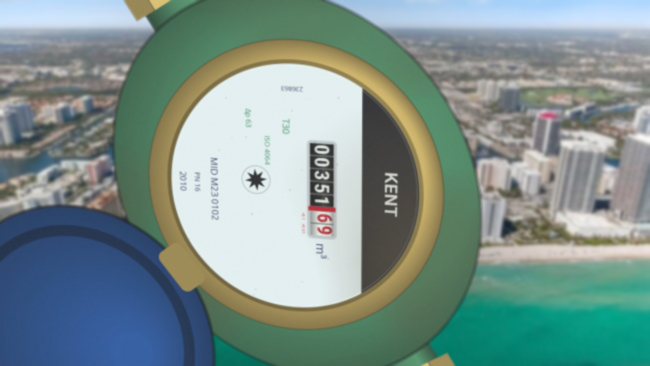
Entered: 351.69 m³
